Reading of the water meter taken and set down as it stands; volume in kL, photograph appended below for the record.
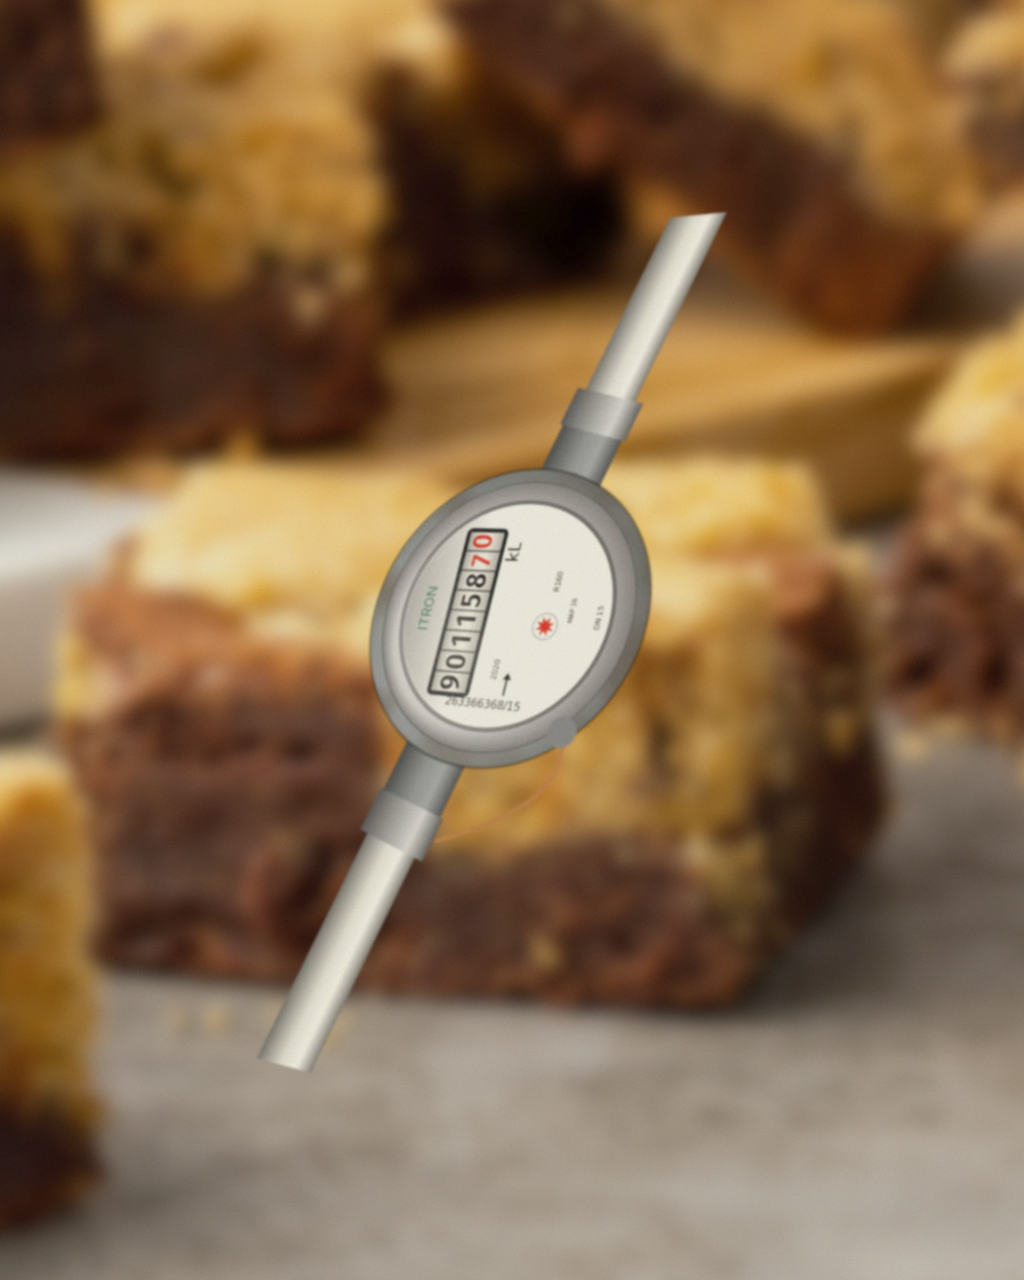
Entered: 901158.70 kL
